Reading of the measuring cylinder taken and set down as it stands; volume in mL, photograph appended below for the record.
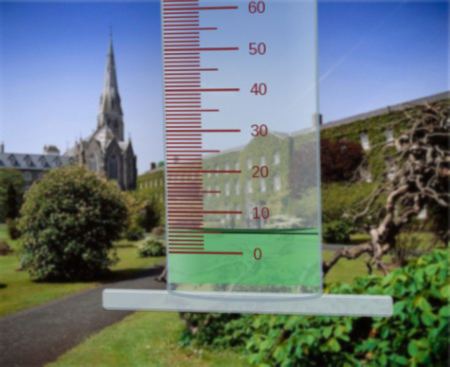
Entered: 5 mL
